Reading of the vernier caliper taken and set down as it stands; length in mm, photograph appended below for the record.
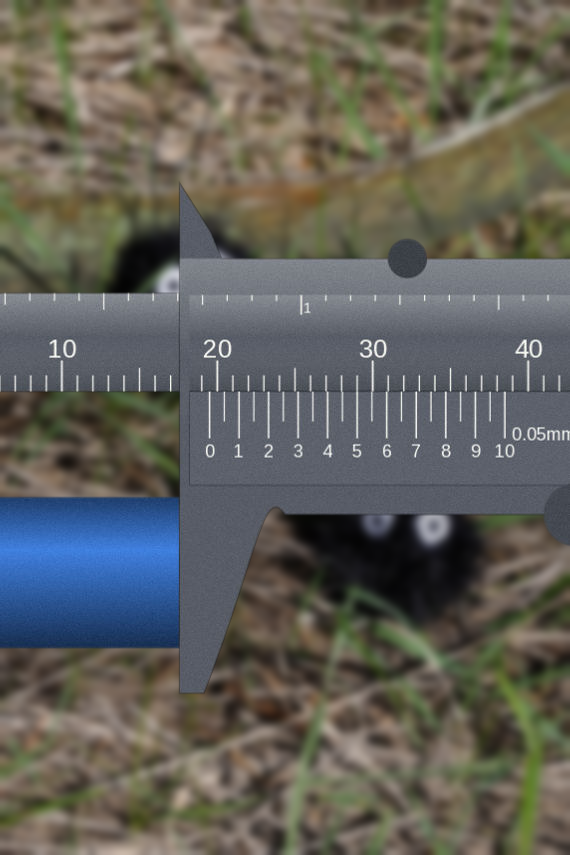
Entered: 19.5 mm
